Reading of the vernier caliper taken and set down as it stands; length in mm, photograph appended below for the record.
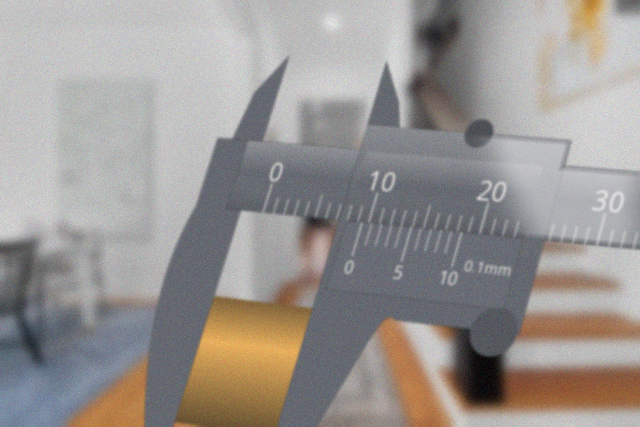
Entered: 9.4 mm
